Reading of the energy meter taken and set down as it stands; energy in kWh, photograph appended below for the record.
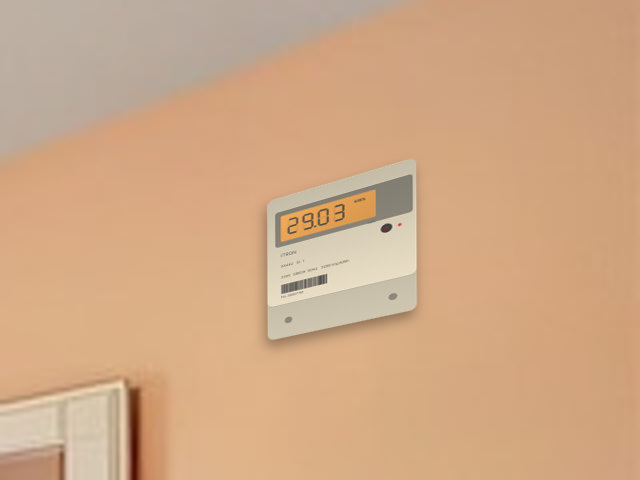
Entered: 29.03 kWh
